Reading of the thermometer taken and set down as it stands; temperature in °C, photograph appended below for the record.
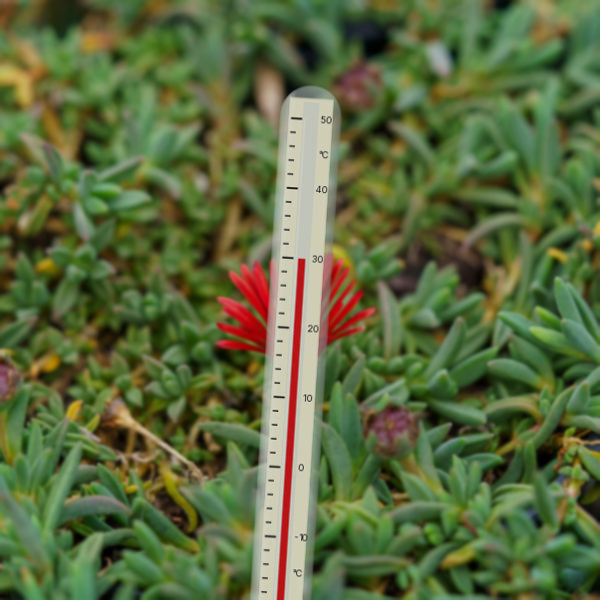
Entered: 30 °C
